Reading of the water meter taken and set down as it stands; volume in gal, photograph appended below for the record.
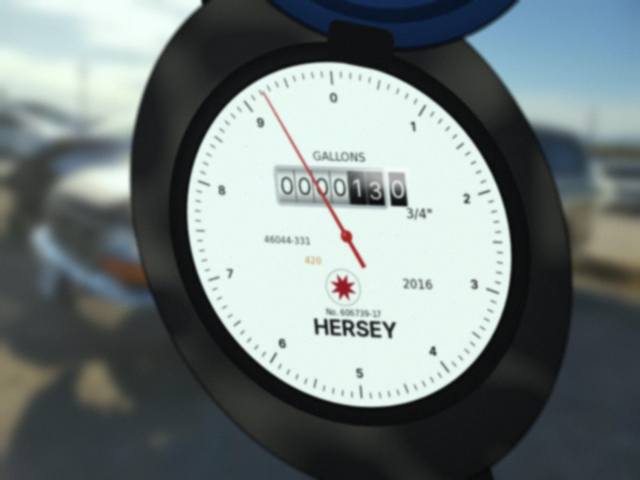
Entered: 129.2 gal
